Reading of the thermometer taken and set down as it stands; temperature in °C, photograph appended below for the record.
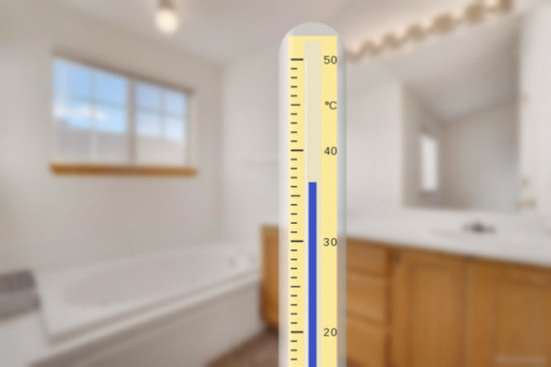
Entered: 36.5 °C
